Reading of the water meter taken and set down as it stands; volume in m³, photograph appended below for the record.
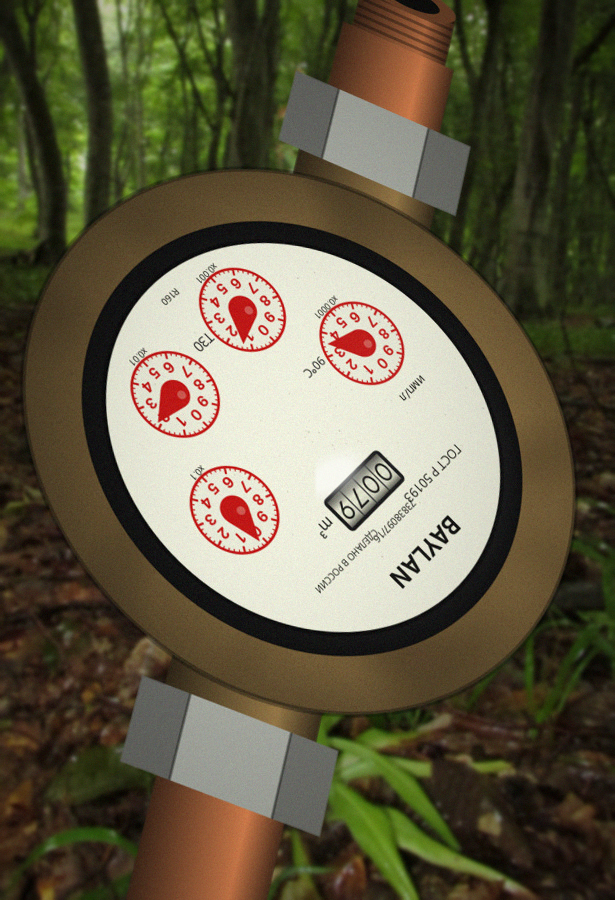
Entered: 79.0213 m³
